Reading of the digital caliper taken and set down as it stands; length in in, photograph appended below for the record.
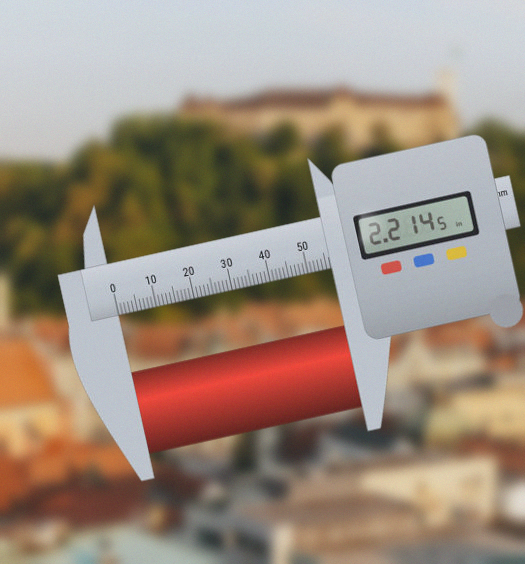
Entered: 2.2145 in
